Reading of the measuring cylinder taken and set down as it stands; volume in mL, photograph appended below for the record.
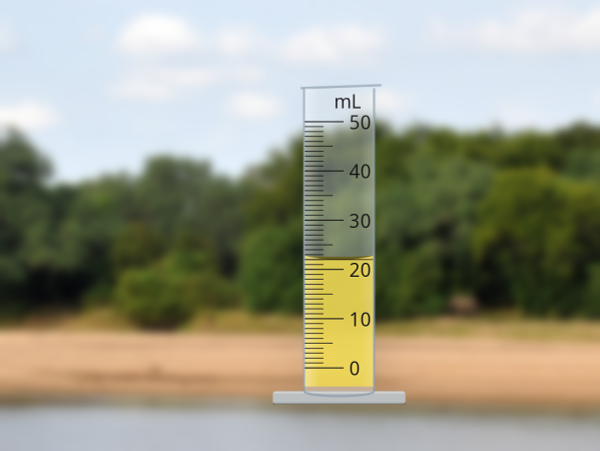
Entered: 22 mL
